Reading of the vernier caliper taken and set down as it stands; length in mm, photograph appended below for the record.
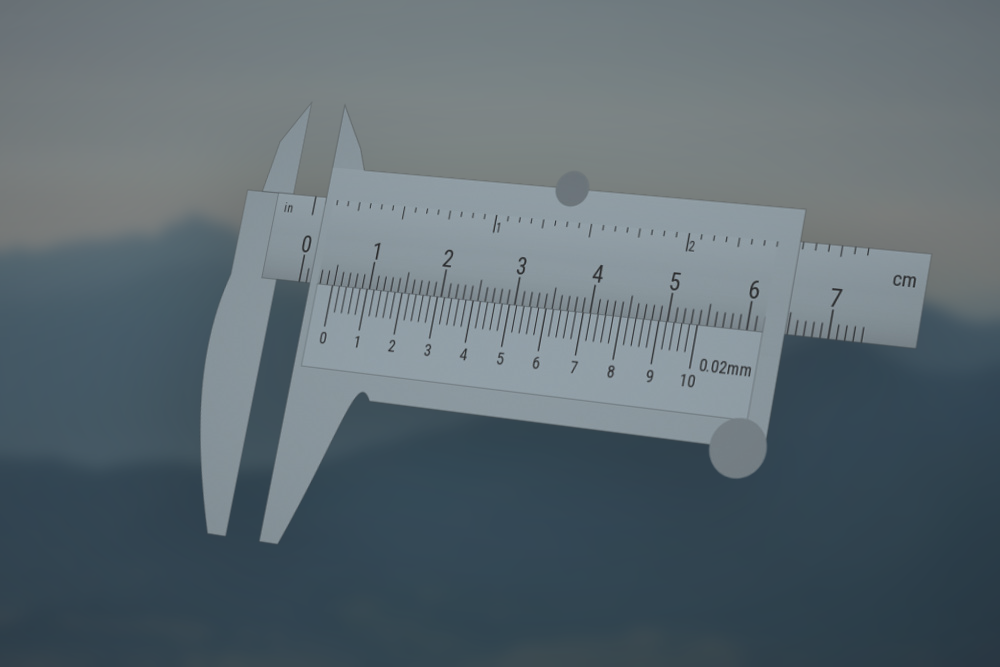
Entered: 4.8 mm
